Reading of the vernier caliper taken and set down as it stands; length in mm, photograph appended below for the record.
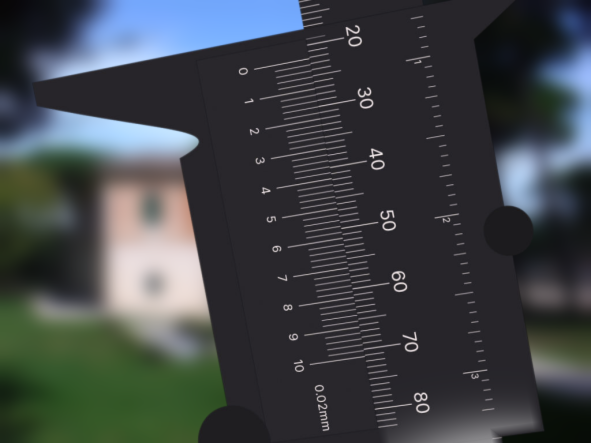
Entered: 22.2 mm
